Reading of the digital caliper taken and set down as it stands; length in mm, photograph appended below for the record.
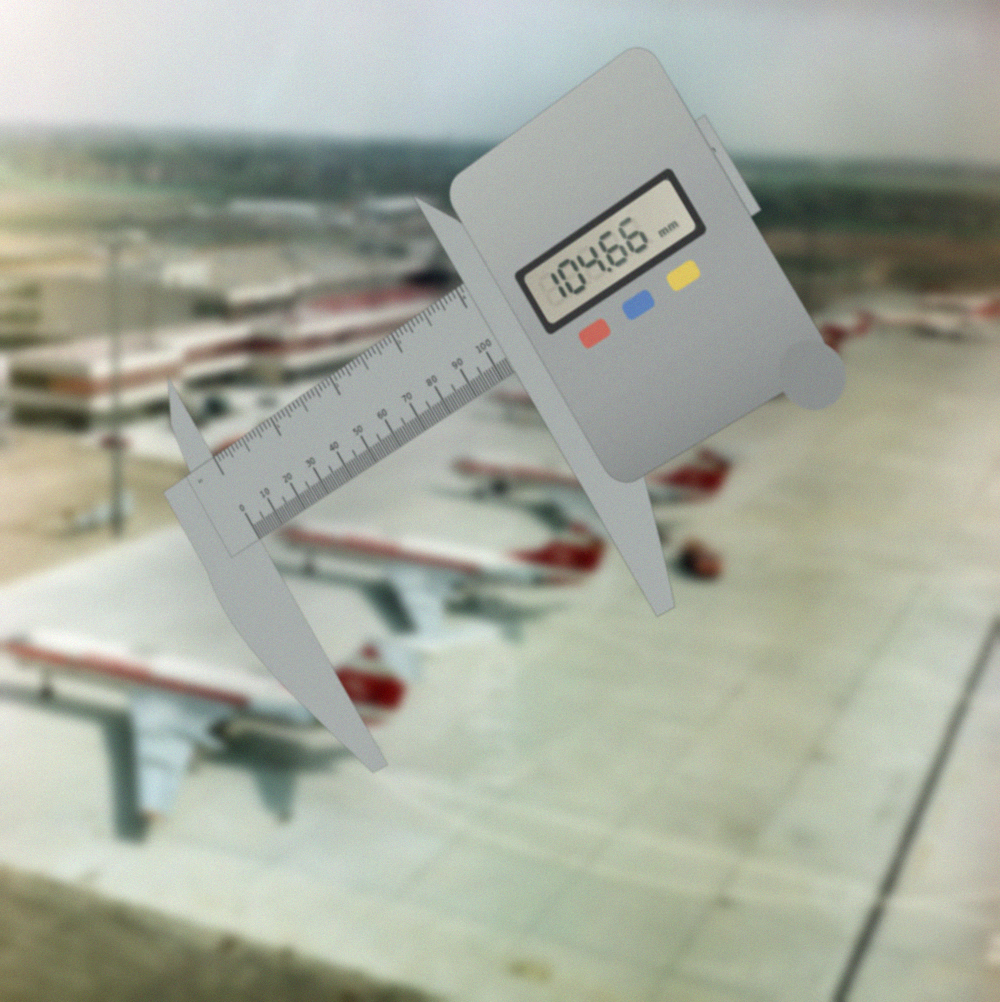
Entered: 104.66 mm
